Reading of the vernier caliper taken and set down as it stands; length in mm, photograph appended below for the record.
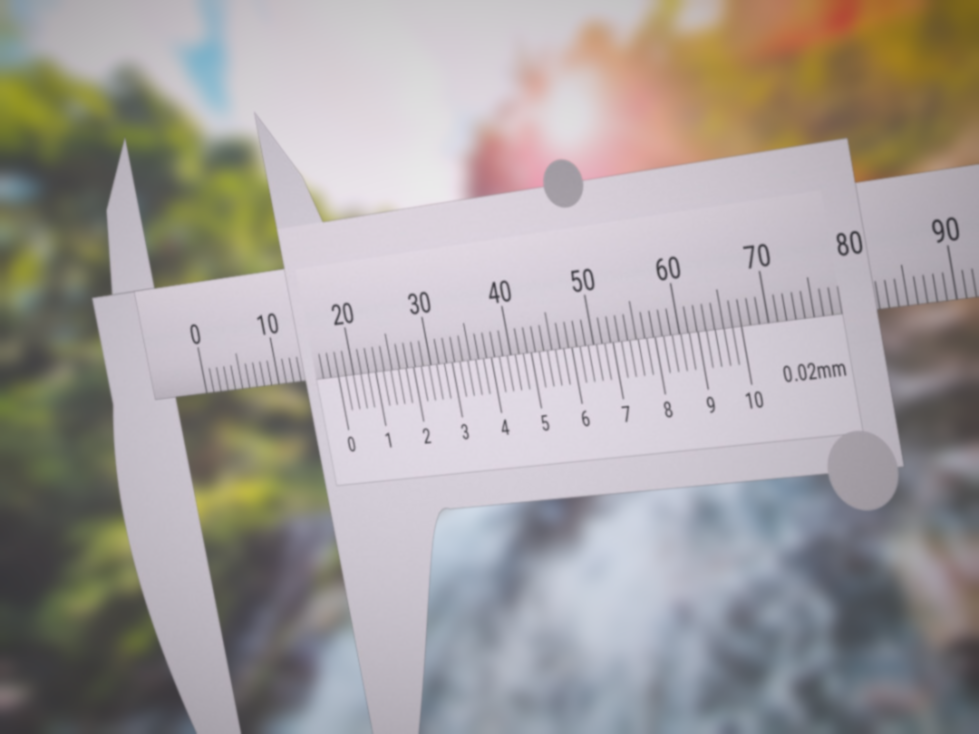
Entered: 18.0 mm
